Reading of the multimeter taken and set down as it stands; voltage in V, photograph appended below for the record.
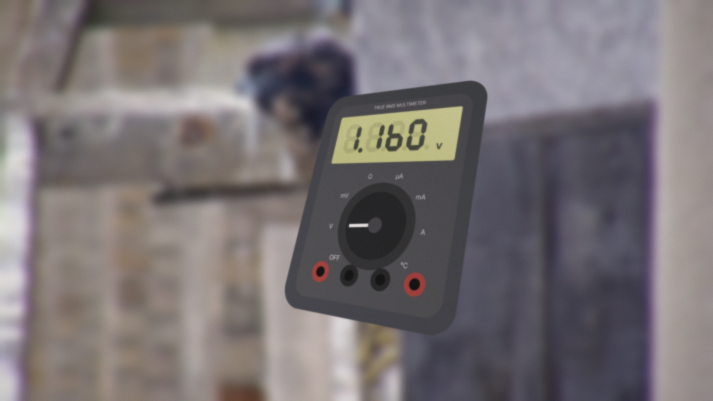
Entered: 1.160 V
